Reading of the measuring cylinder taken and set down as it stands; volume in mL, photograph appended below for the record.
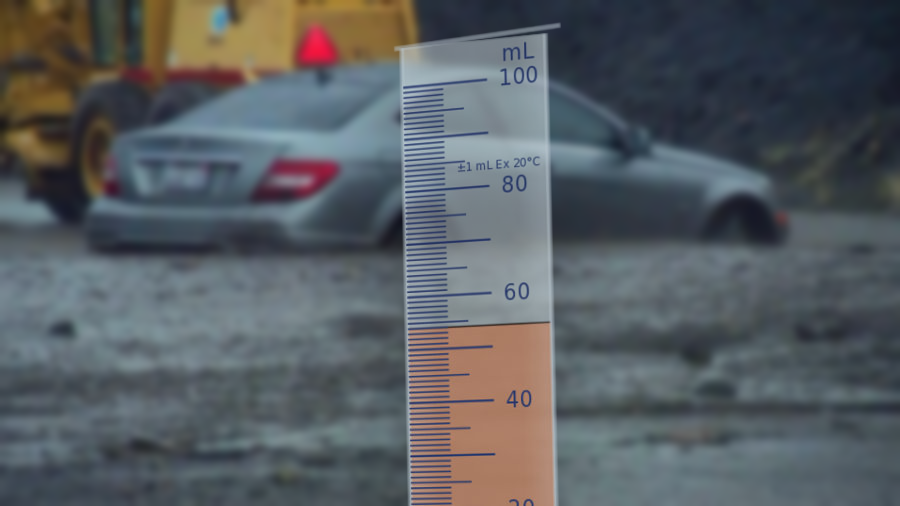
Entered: 54 mL
